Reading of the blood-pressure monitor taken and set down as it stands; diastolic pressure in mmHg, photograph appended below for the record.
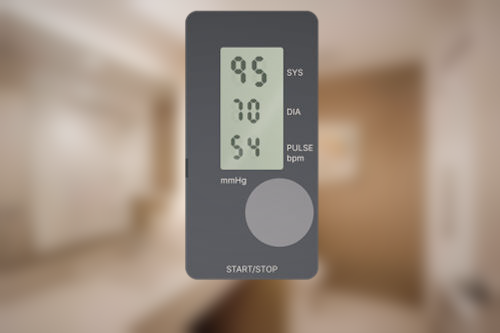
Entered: 70 mmHg
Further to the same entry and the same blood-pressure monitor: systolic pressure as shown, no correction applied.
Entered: 95 mmHg
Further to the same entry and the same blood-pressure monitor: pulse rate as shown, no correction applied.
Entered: 54 bpm
